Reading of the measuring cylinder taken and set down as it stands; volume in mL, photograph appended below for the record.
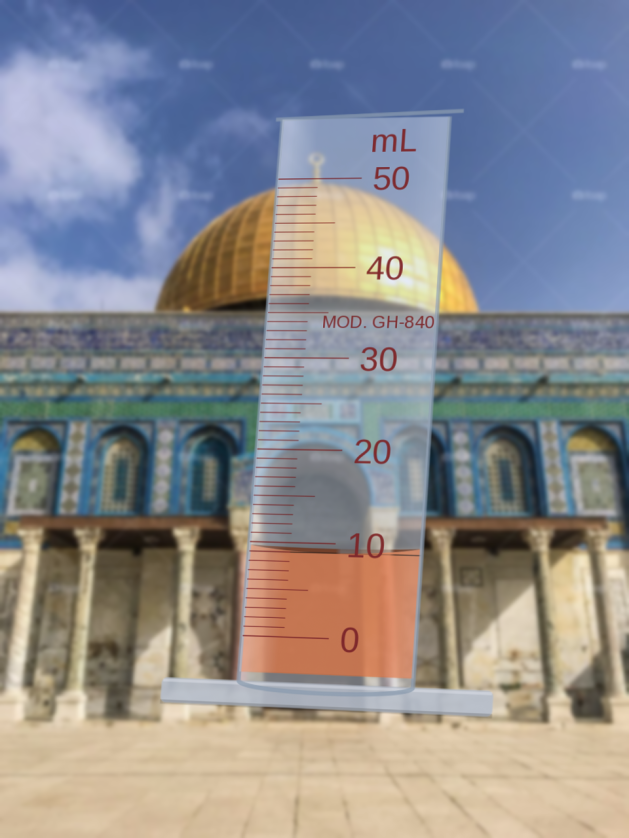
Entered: 9 mL
